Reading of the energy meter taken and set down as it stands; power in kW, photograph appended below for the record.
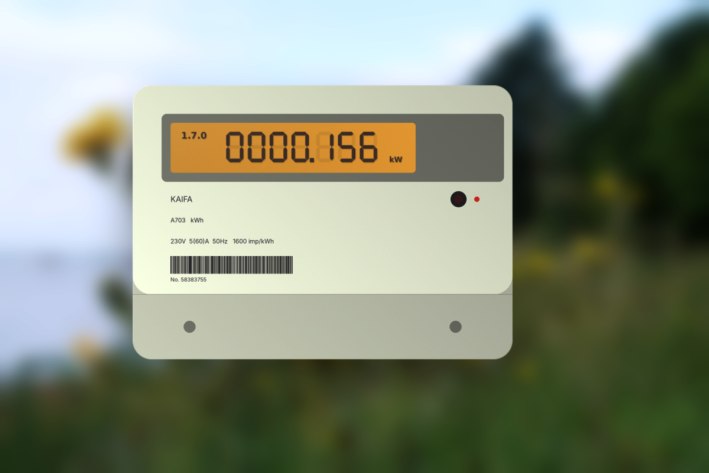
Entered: 0.156 kW
